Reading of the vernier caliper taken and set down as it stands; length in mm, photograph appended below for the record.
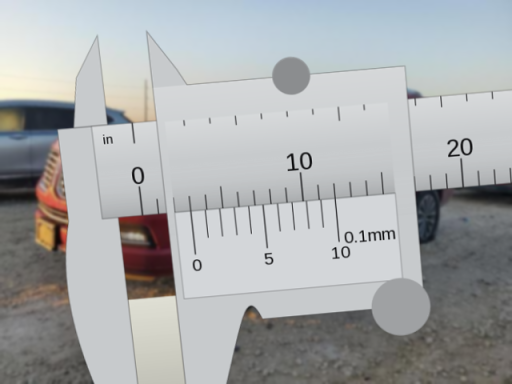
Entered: 3.0 mm
